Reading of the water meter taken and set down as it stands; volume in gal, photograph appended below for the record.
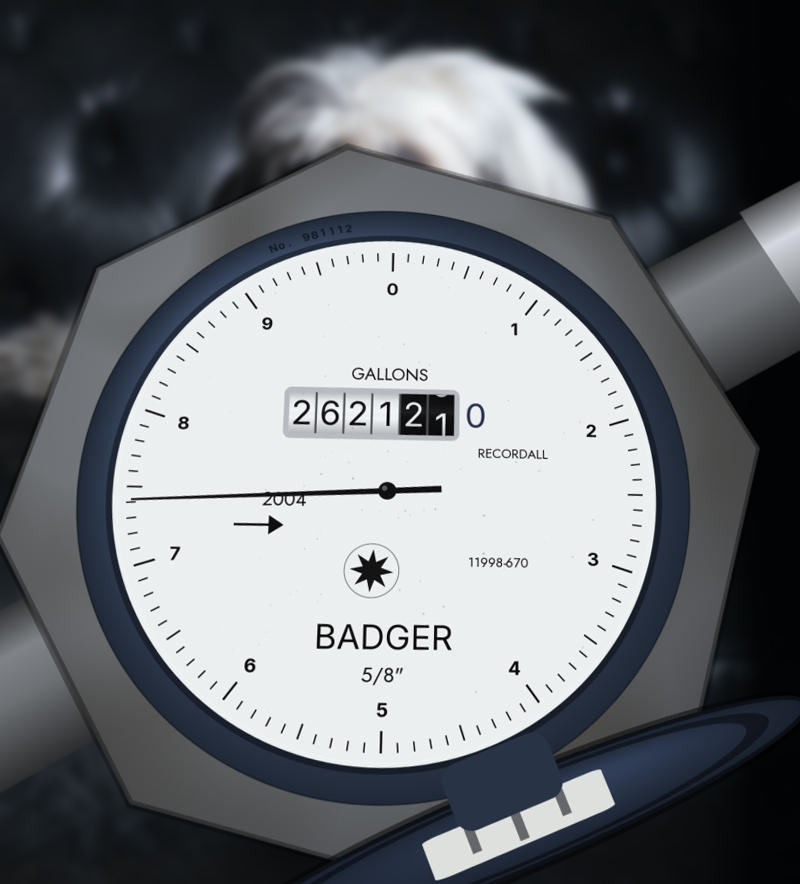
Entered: 2621207.4 gal
